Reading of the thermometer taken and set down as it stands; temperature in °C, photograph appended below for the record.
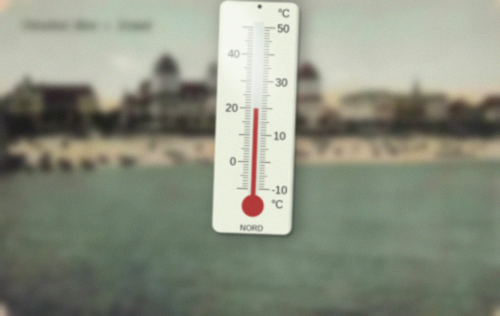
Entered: 20 °C
